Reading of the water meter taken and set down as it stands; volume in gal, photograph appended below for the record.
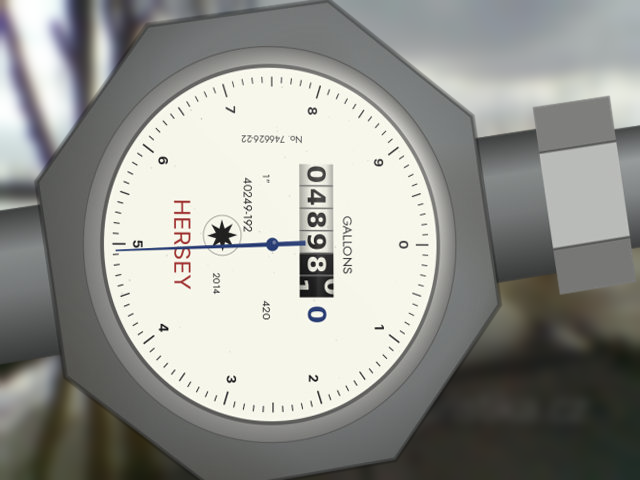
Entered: 489804.9 gal
